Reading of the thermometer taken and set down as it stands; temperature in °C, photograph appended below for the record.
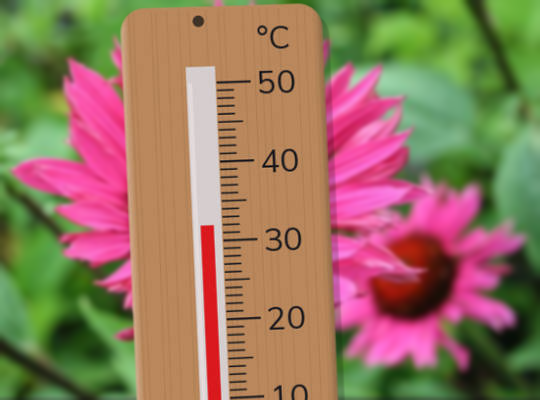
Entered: 32 °C
